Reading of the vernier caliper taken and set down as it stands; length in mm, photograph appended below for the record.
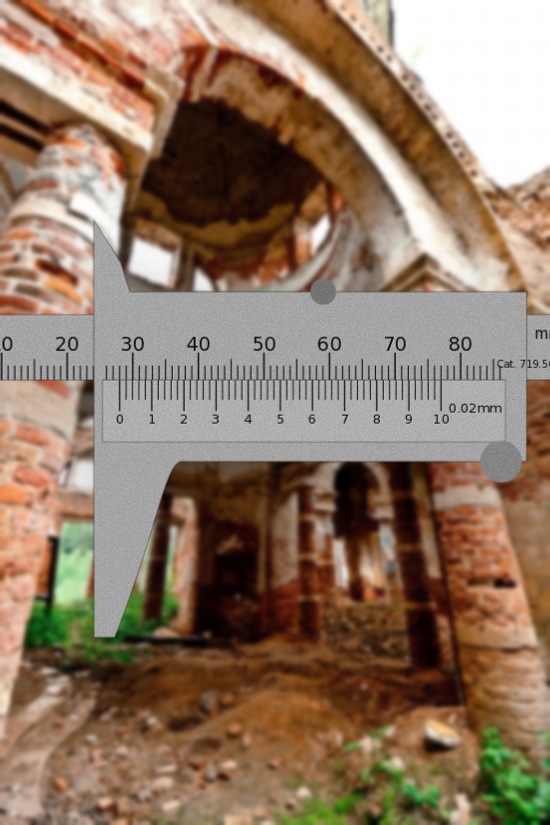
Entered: 28.0 mm
